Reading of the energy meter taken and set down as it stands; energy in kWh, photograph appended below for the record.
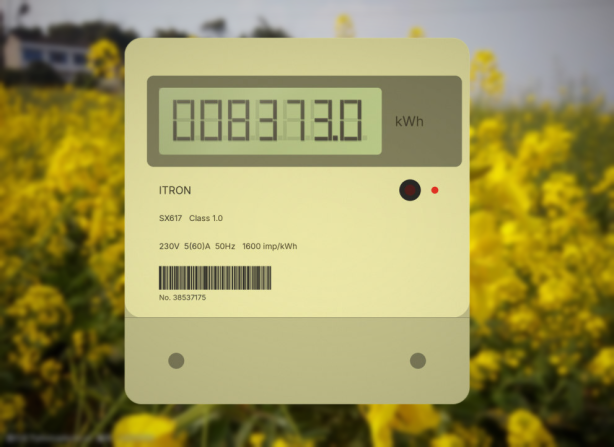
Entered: 8373.0 kWh
